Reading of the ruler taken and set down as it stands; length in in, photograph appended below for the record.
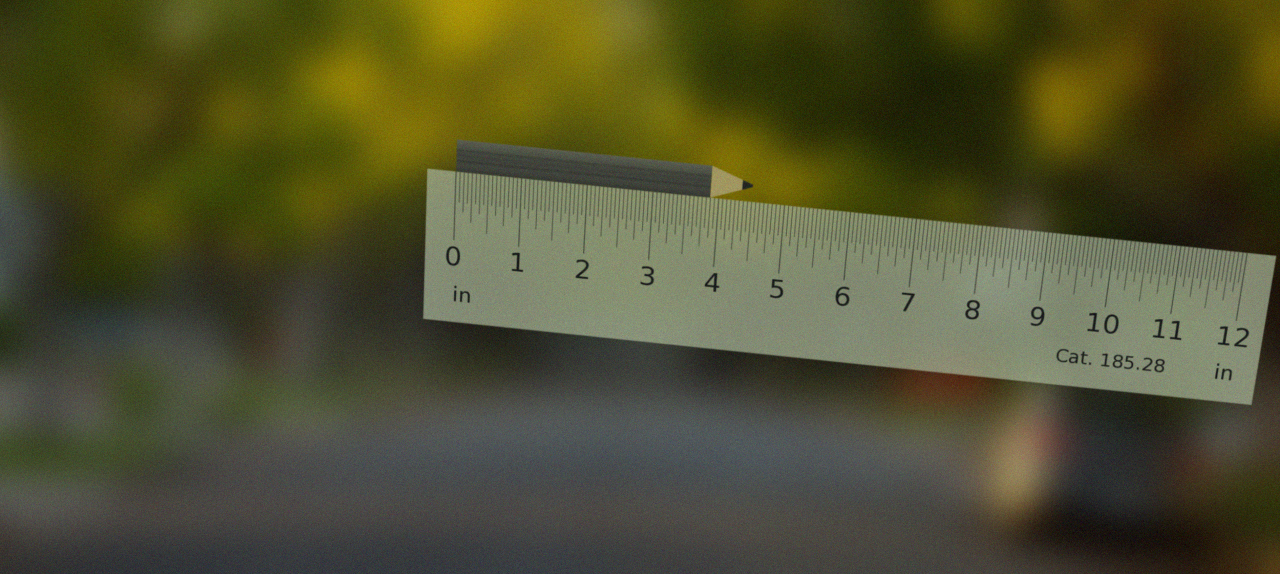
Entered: 4.5 in
